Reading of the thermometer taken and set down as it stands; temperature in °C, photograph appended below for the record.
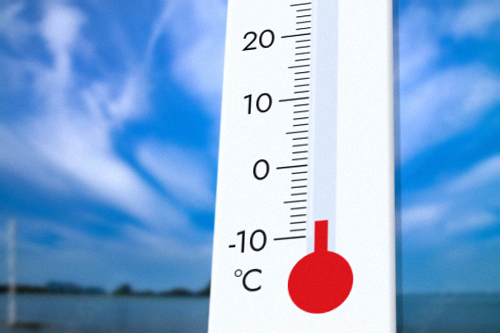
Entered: -8 °C
